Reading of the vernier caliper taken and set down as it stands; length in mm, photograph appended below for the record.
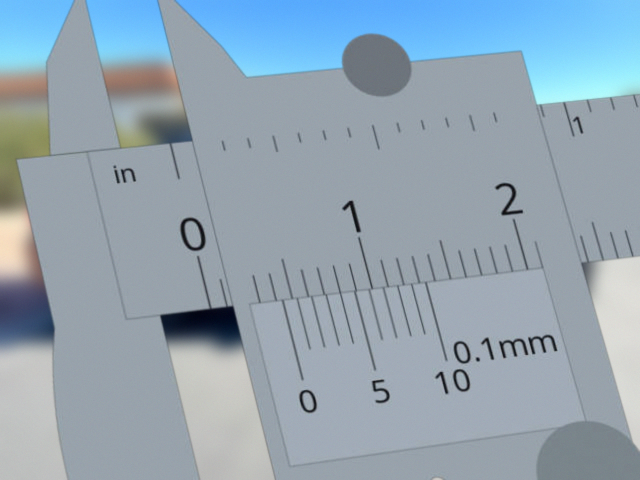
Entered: 4.4 mm
